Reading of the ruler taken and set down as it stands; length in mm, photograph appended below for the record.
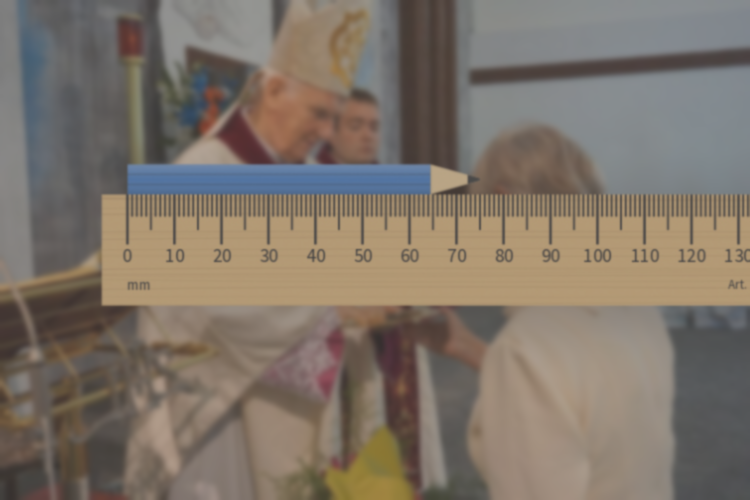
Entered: 75 mm
